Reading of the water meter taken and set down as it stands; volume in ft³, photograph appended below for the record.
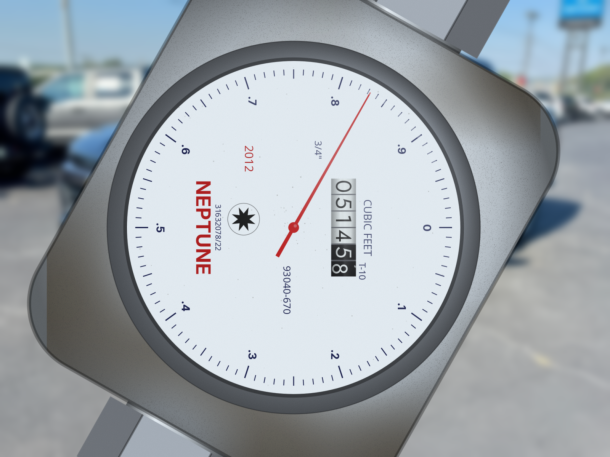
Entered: 51457.83 ft³
